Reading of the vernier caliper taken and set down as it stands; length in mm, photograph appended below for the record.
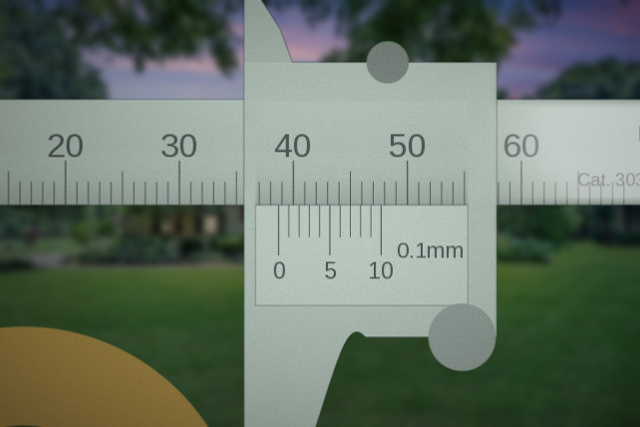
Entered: 38.7 mm
